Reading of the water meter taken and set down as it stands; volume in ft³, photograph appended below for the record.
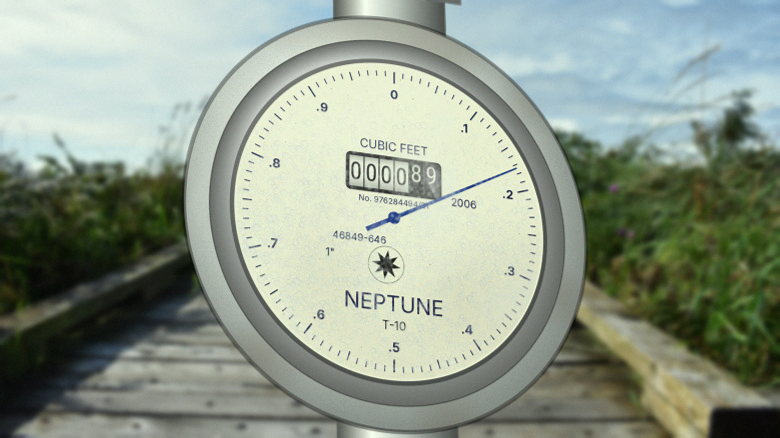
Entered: 89.17 ft³
